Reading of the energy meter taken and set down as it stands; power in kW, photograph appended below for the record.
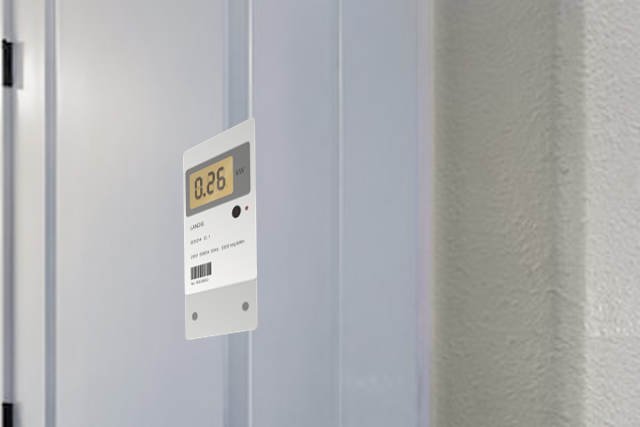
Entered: 0.26 kW
